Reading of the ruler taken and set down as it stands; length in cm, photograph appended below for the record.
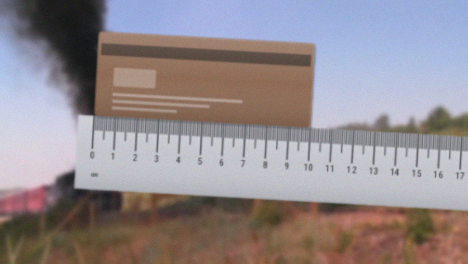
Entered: 10 cm
